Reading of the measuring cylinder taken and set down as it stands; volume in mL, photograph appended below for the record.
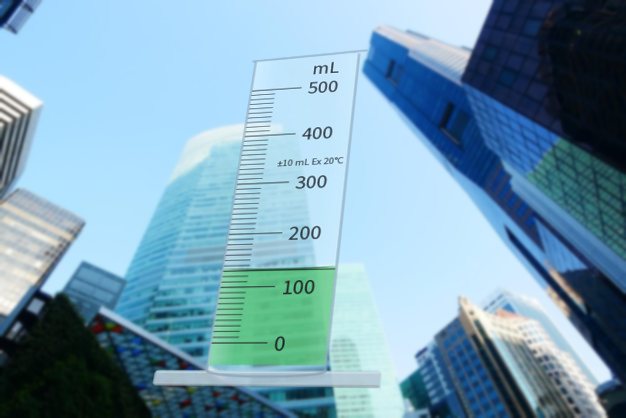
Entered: 130 mL
